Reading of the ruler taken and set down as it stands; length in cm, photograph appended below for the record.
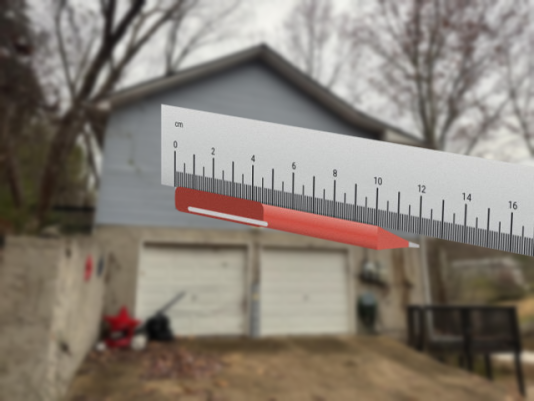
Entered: 12 cm
